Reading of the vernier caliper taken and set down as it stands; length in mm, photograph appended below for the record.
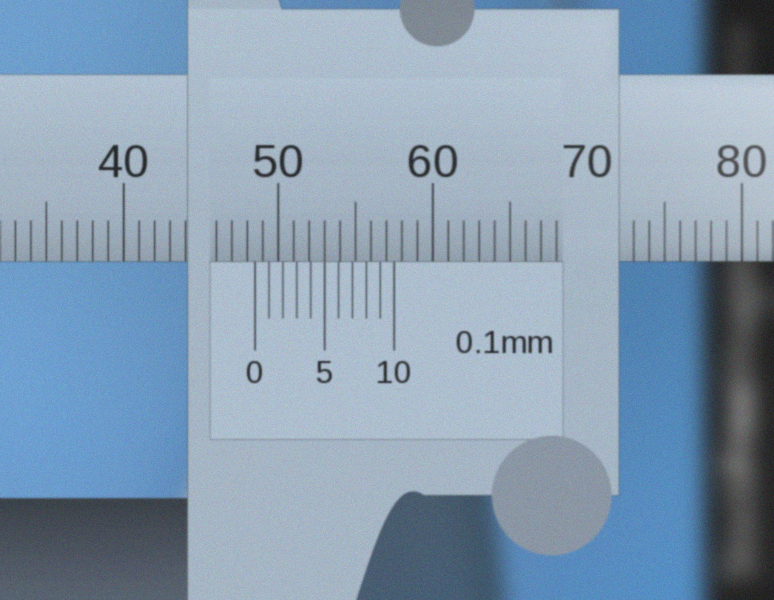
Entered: 48.5 mm
